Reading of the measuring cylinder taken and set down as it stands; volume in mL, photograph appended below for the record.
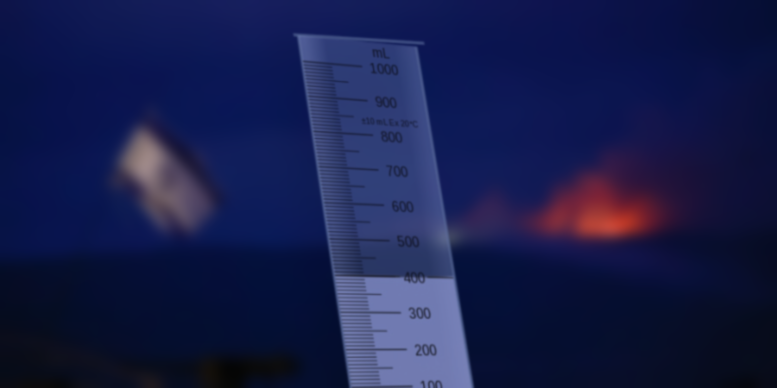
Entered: 400 mL
